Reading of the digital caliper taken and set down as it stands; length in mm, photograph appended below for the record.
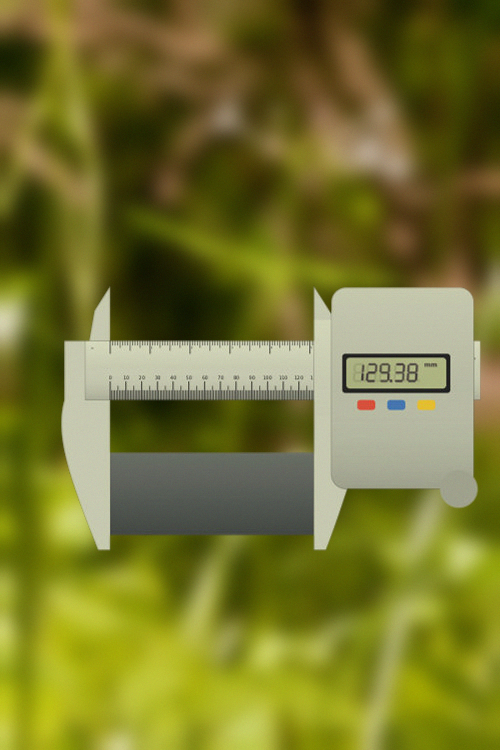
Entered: 129.38 mm
